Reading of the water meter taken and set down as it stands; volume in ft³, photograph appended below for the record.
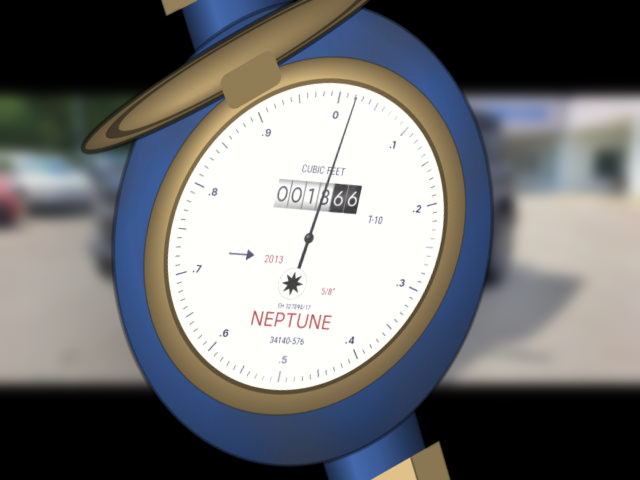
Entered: 1866.02 ft³
